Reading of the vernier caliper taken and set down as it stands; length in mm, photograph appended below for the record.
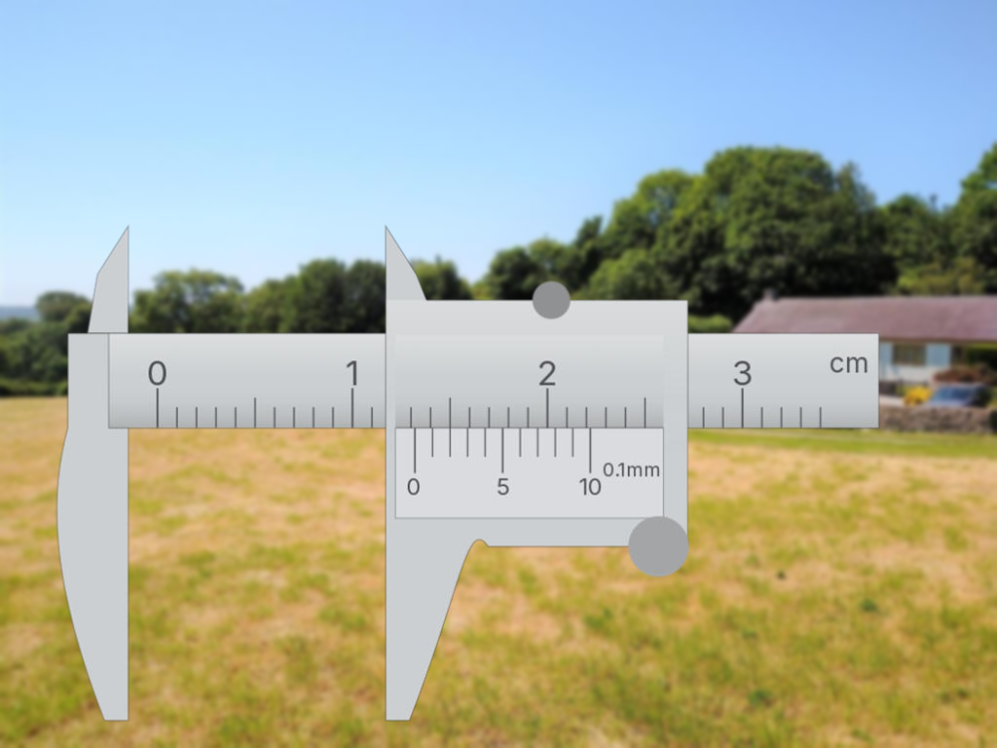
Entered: 13.2 mm
